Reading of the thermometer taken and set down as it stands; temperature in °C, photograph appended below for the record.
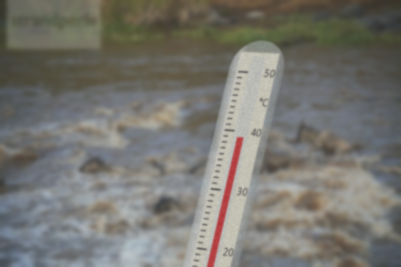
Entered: 39 °C
